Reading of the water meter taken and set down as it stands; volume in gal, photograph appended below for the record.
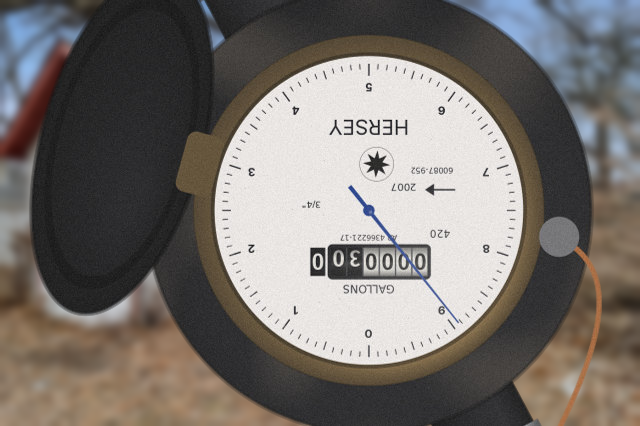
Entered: 298.9 gal
